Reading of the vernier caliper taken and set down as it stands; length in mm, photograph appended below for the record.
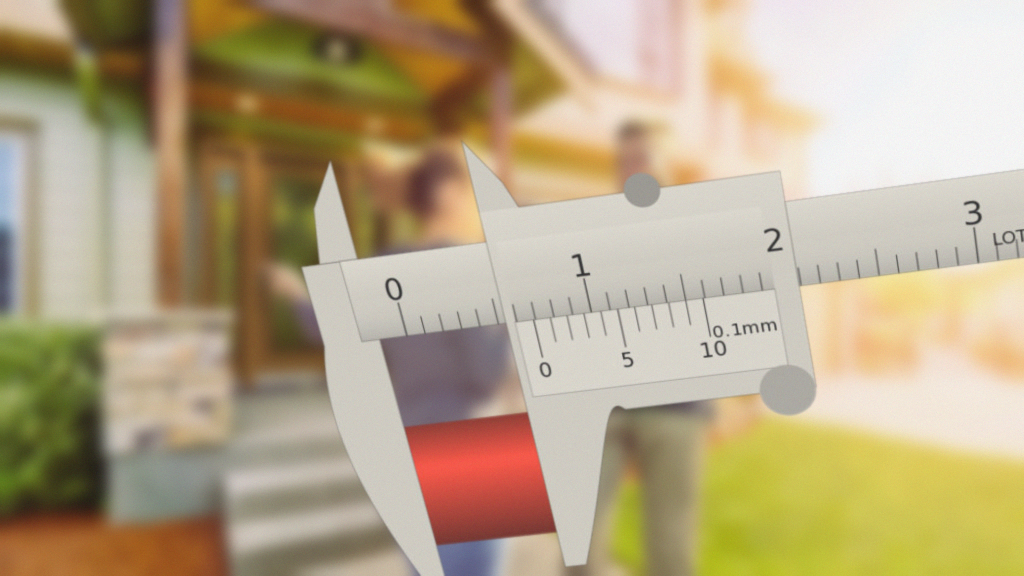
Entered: 6.9 mm
